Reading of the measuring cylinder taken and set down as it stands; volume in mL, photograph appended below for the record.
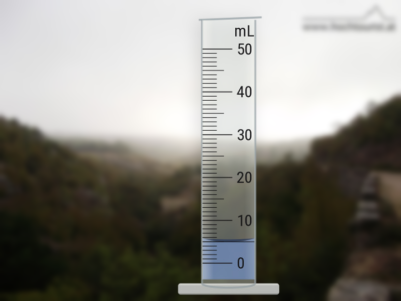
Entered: 5 mL
